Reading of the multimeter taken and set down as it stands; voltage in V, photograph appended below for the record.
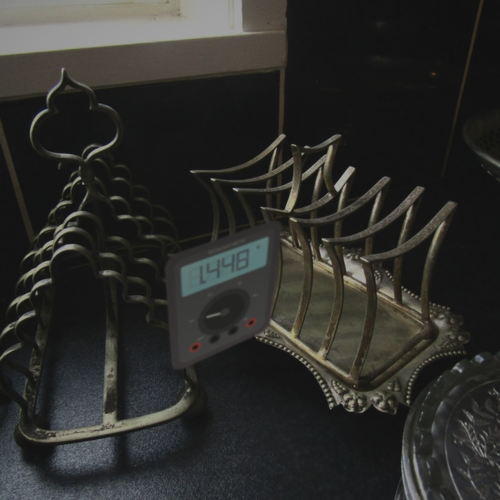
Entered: 1.448 V
